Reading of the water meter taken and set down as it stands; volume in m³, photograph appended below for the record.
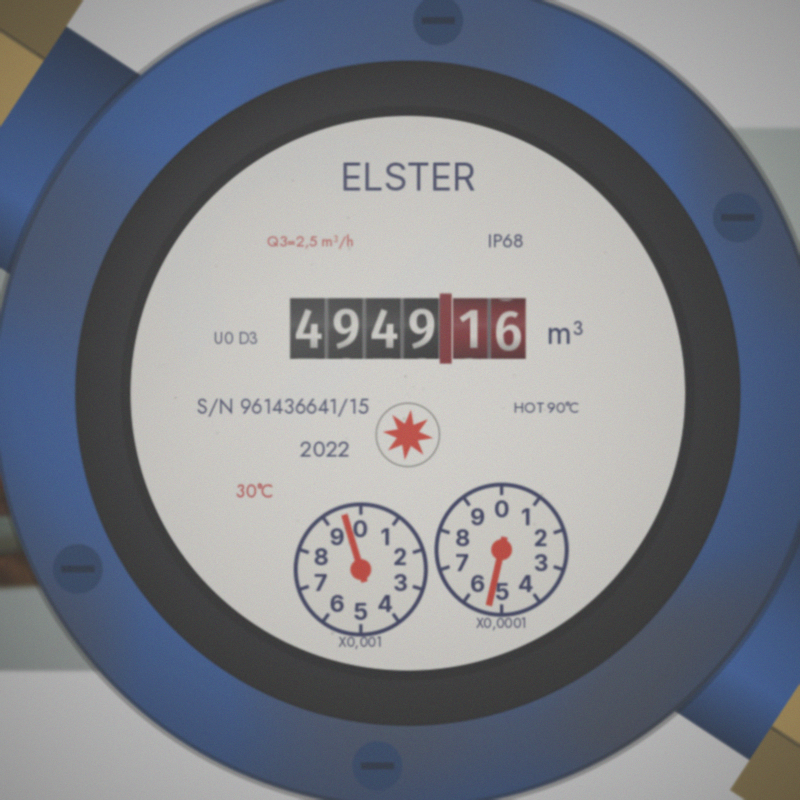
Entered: 4949.1595 m³
